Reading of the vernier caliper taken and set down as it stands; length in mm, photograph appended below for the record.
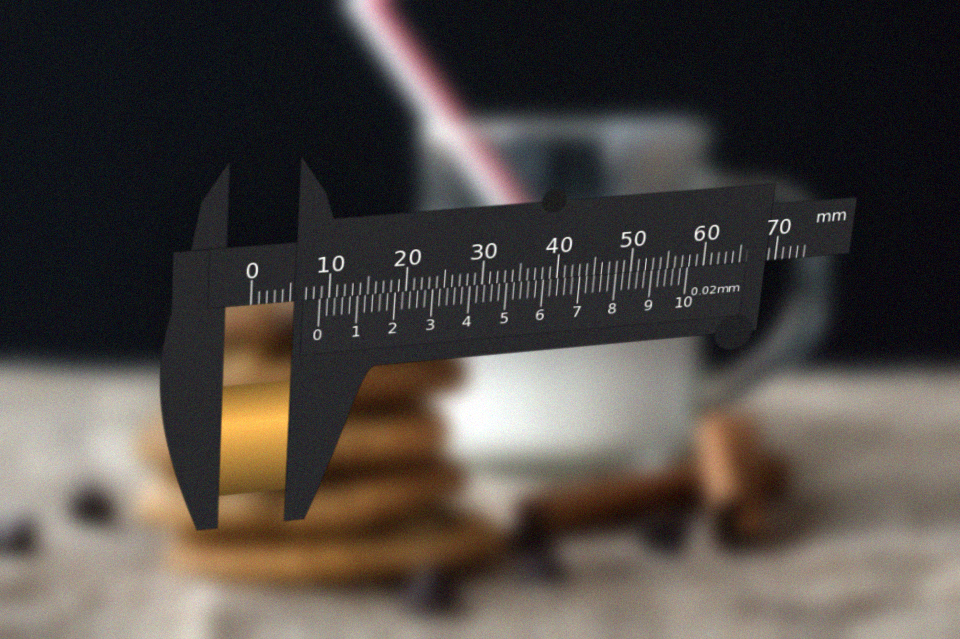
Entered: 8.8 mm
